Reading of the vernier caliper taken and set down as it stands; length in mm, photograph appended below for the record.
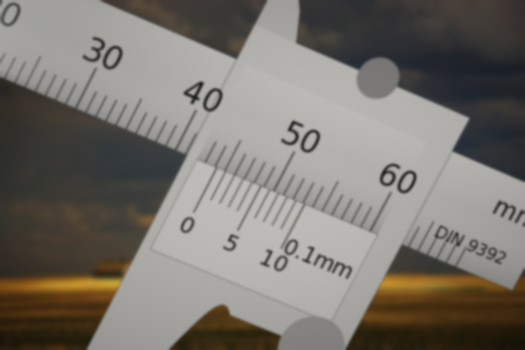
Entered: 44.2 mm
